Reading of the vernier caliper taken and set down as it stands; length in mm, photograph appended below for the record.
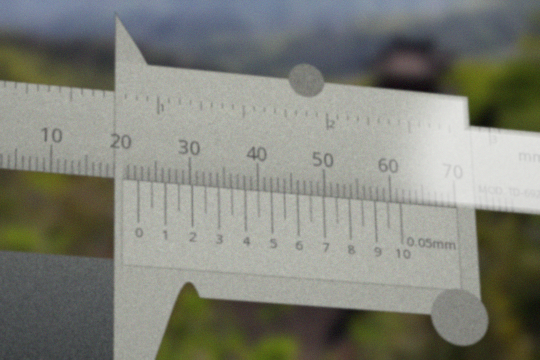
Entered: 22.5 mm
